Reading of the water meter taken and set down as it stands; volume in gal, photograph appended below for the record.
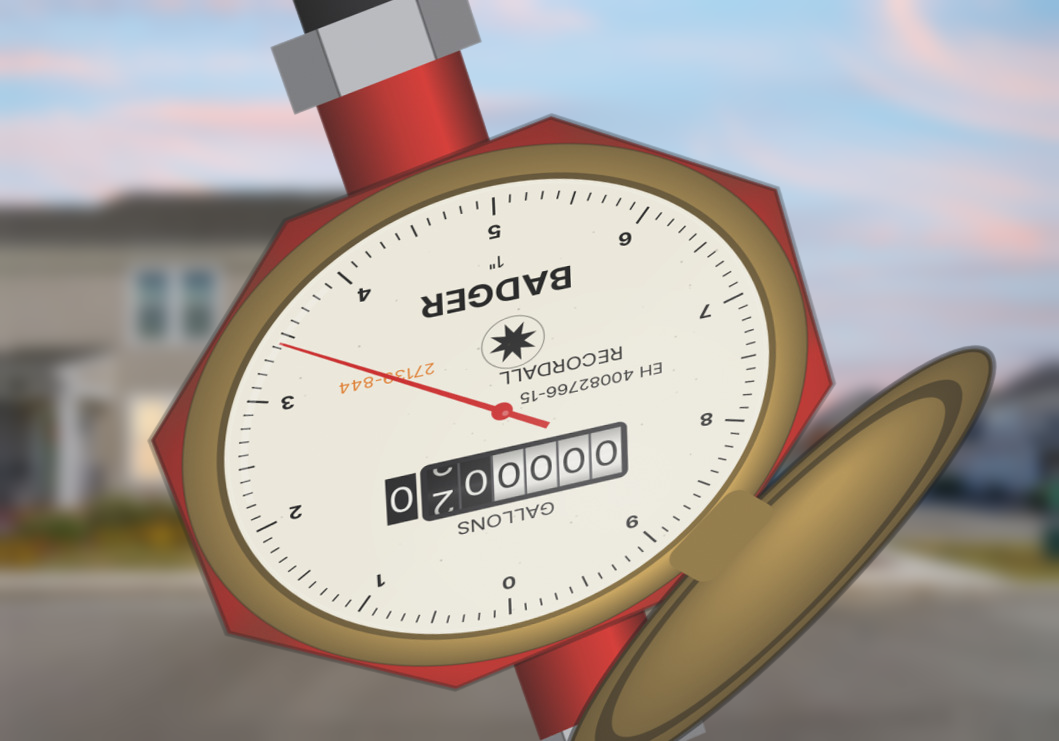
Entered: 23.4 gal
